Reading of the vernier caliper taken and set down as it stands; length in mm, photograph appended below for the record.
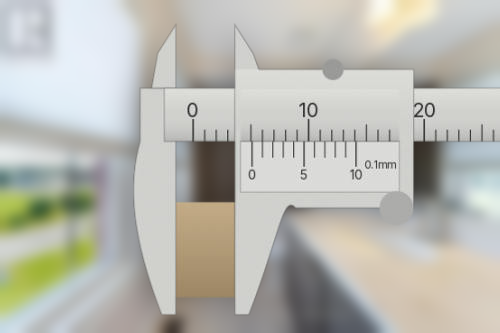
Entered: 5.1 mm
